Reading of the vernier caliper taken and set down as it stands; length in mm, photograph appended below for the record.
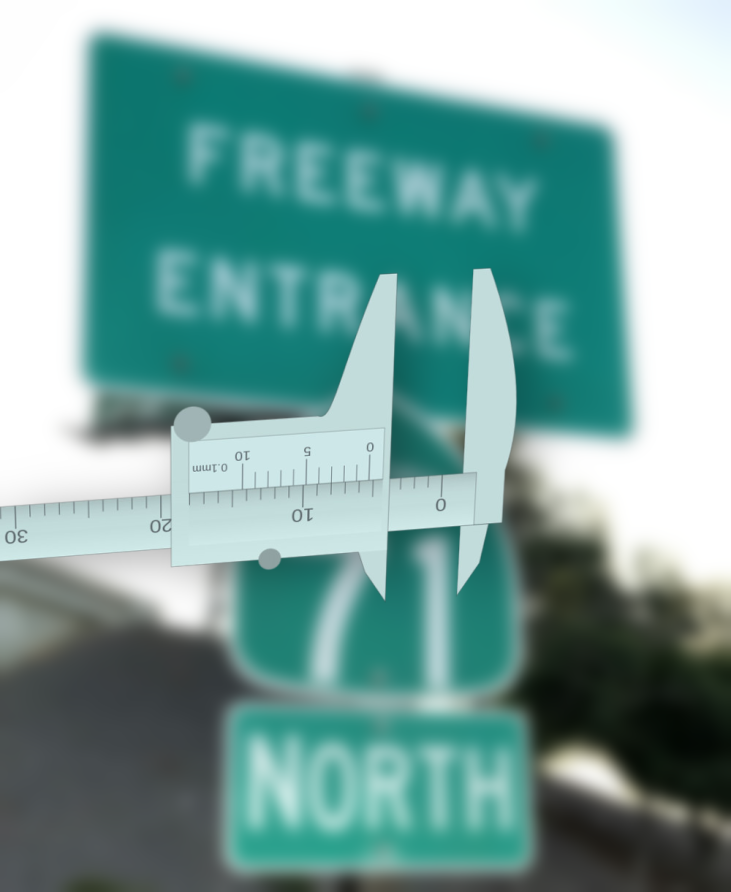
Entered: 5.3 mm
